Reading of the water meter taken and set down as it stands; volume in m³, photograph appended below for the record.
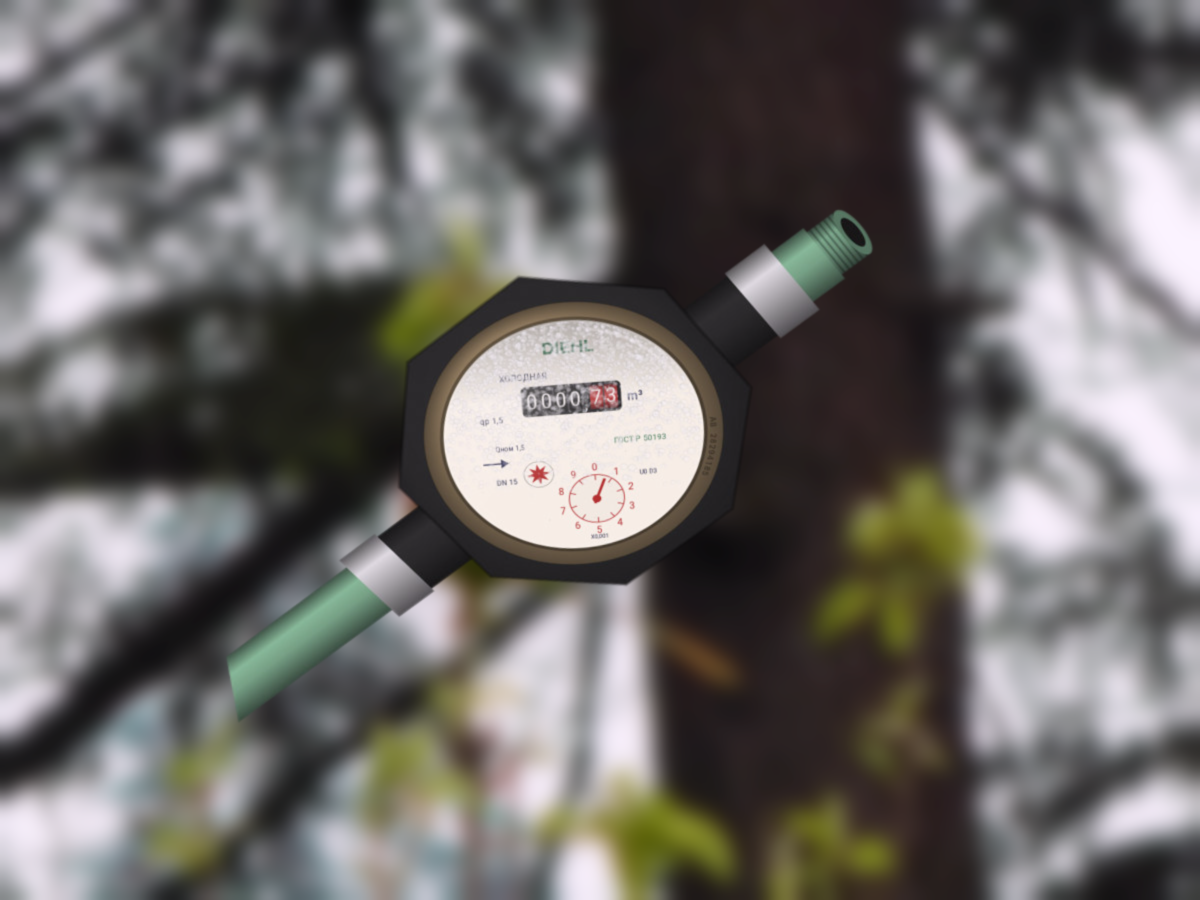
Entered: 0.730 m³
